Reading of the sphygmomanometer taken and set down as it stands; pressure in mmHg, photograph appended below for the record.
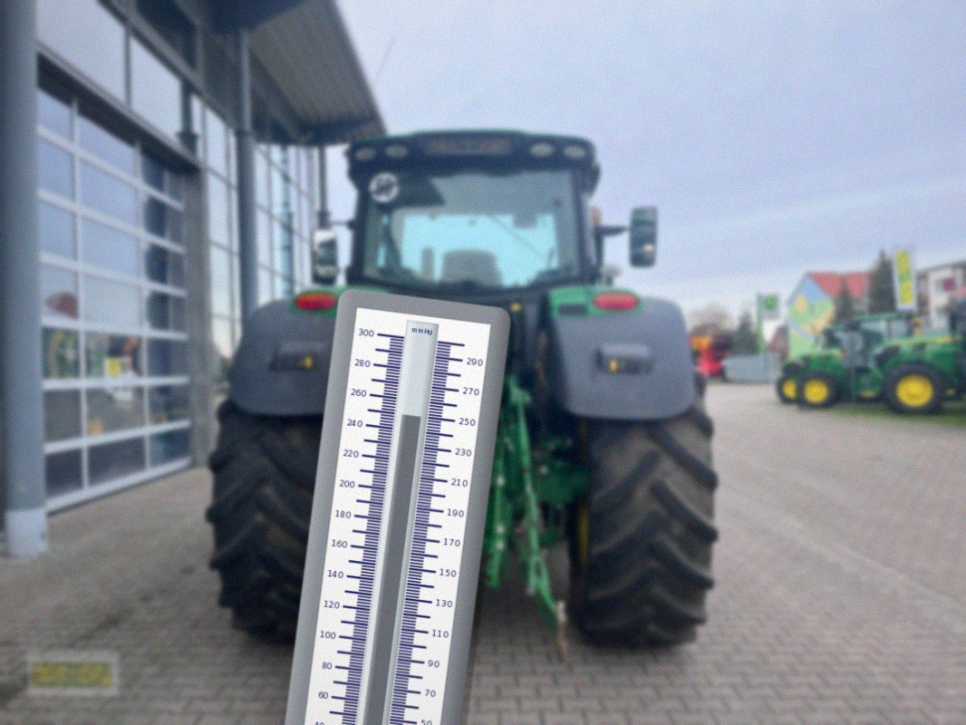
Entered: 250 mmHg
